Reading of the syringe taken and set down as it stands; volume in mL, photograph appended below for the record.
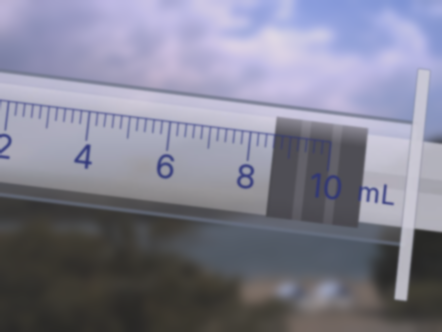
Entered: 8.6 mL
